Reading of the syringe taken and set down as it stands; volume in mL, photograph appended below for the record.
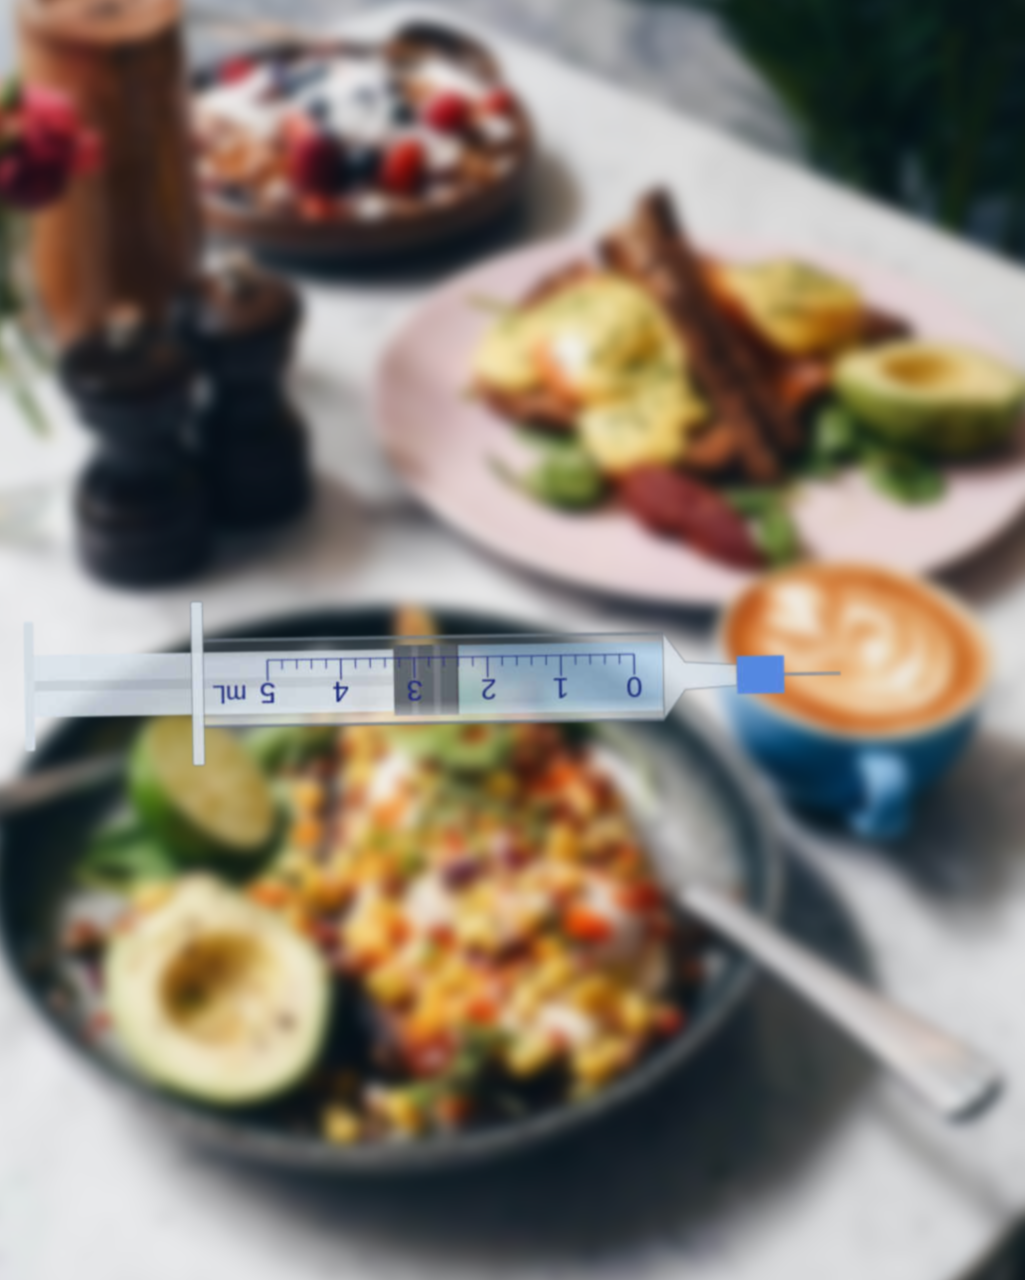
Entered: 2.4 mL
